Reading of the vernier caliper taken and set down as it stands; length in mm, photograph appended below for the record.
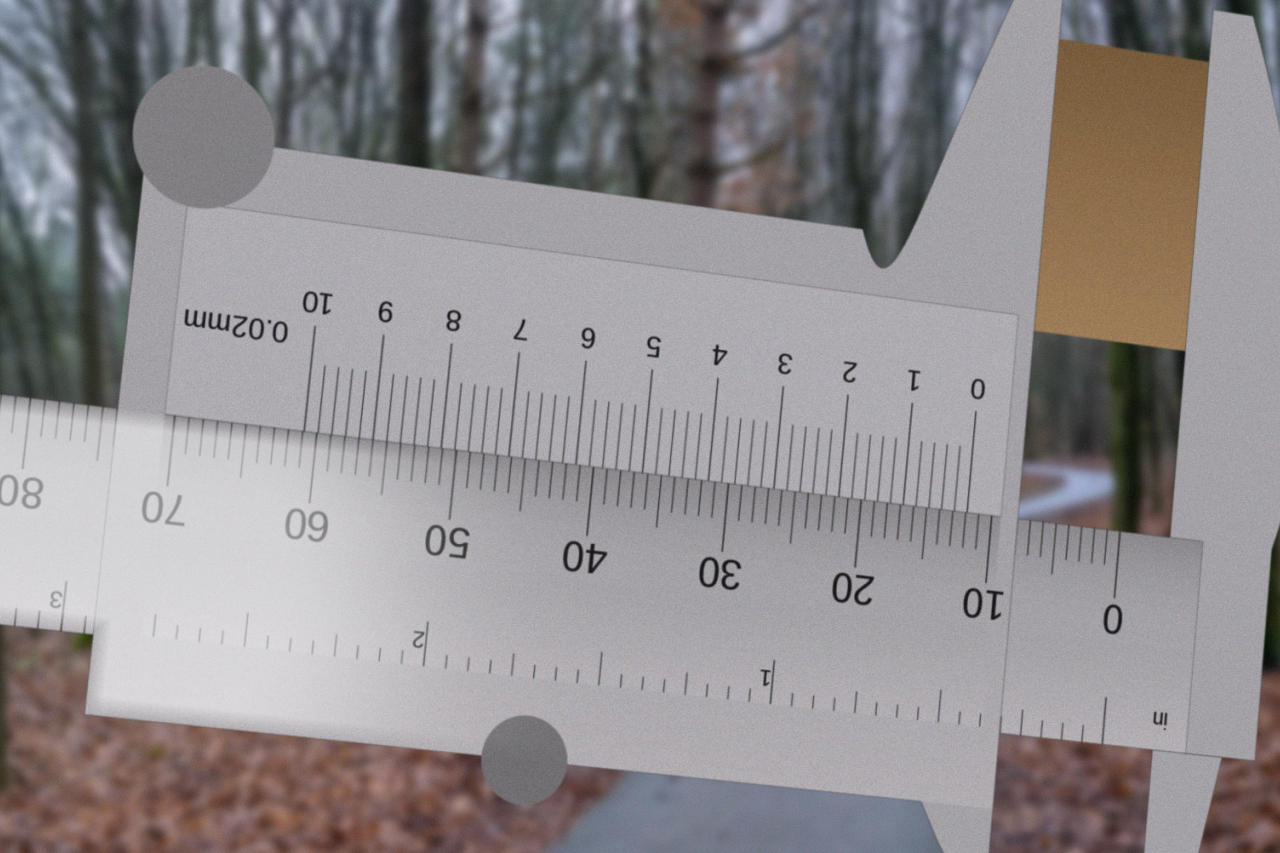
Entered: 11.9 mm
